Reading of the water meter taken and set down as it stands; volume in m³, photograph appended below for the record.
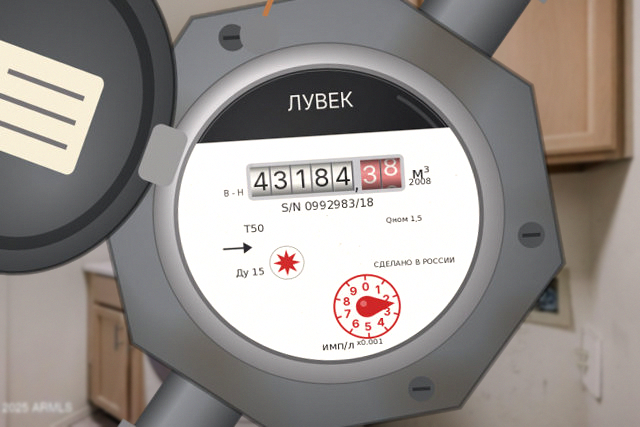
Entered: 43184.382 m³
